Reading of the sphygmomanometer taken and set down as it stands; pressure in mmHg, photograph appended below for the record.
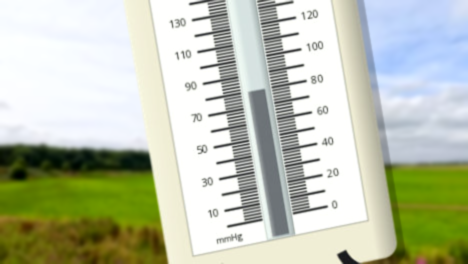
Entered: 80 mmHg
